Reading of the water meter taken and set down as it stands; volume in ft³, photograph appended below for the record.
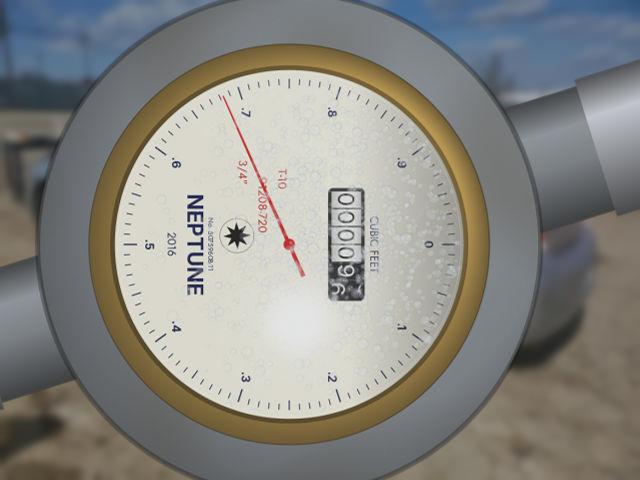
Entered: 95.68 ft³
